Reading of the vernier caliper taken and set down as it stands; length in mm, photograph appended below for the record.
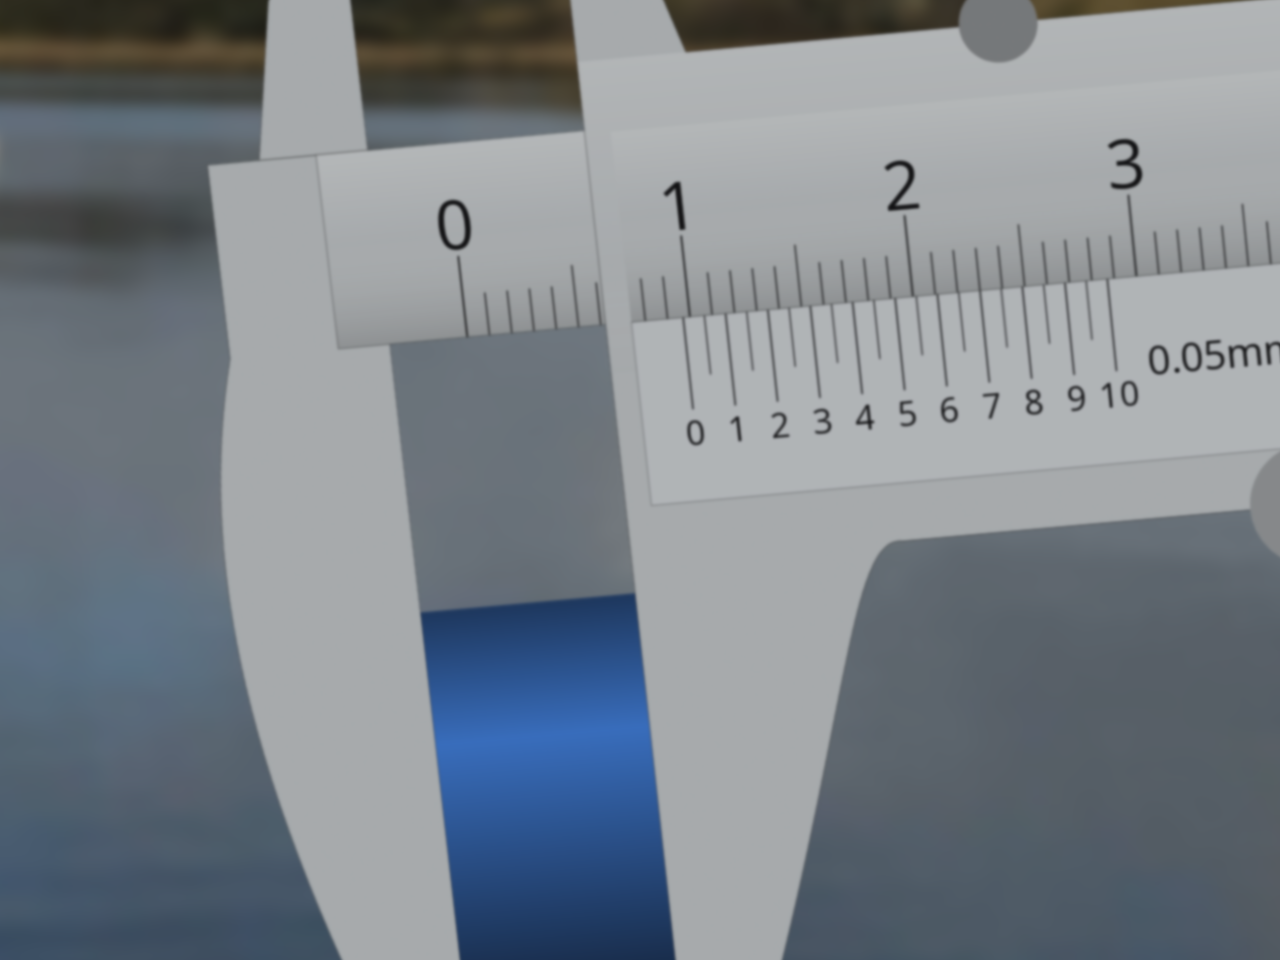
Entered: 9.7 mm
